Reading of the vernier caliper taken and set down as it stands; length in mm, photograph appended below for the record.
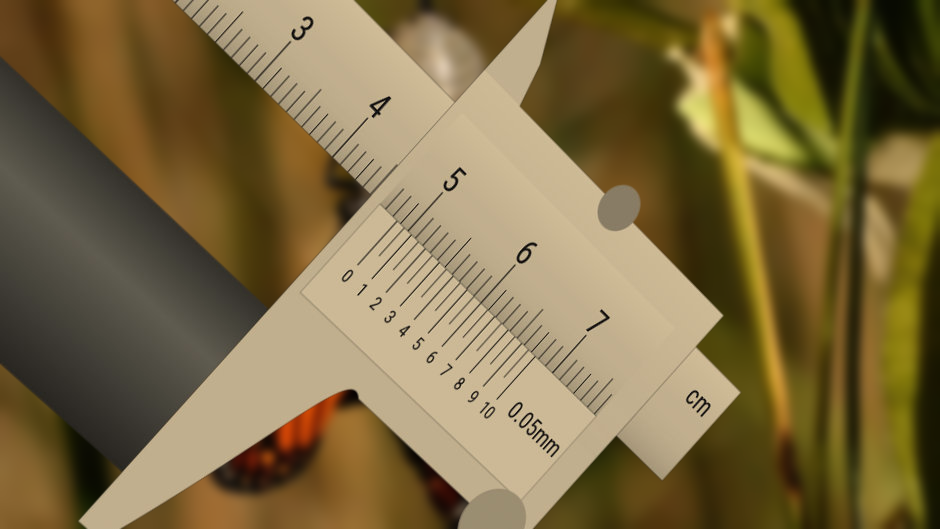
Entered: 48.6 mm
